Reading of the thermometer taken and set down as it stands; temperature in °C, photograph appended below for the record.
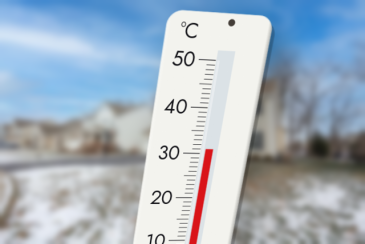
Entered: 31 °C
